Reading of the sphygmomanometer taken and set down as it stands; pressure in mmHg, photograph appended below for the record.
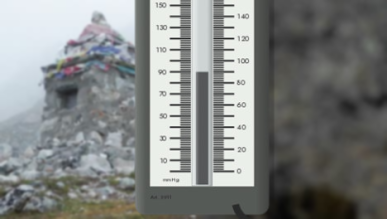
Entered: 90 mmHg
